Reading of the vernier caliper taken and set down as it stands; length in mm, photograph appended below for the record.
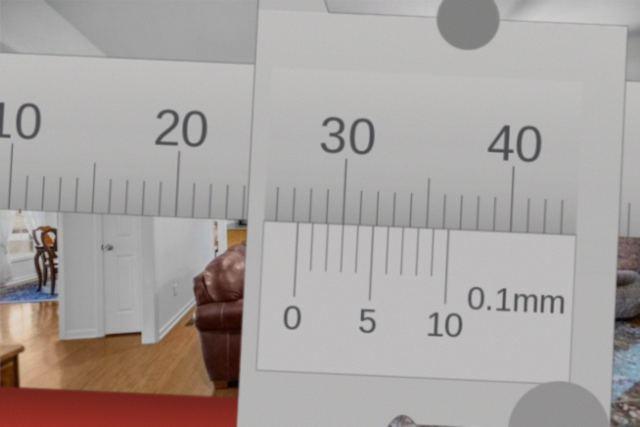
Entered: 27.3 mm
